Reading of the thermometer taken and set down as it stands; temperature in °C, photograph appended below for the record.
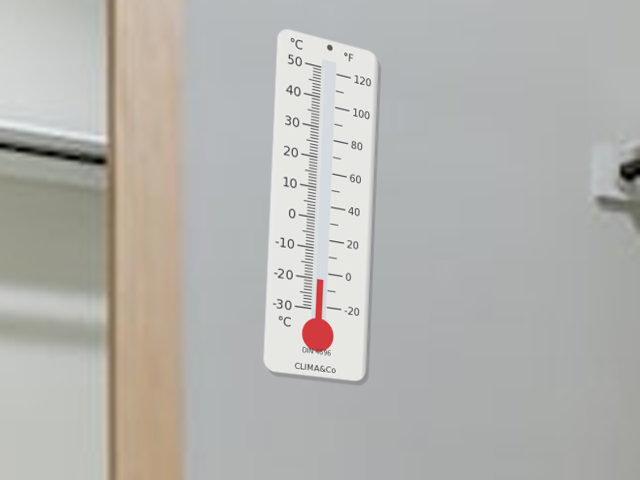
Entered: -20 °C
